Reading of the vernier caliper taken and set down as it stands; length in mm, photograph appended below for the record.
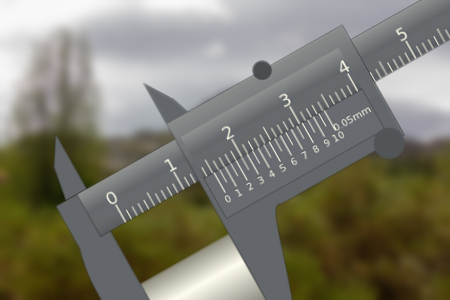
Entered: 15.2 mm
